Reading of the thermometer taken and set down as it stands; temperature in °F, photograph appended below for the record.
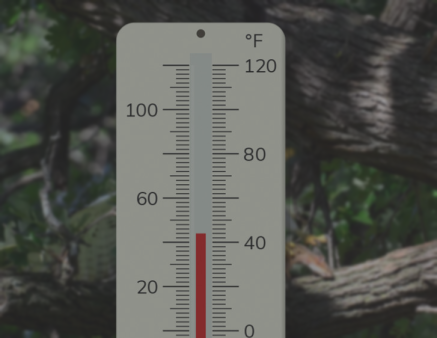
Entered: 44 °F
